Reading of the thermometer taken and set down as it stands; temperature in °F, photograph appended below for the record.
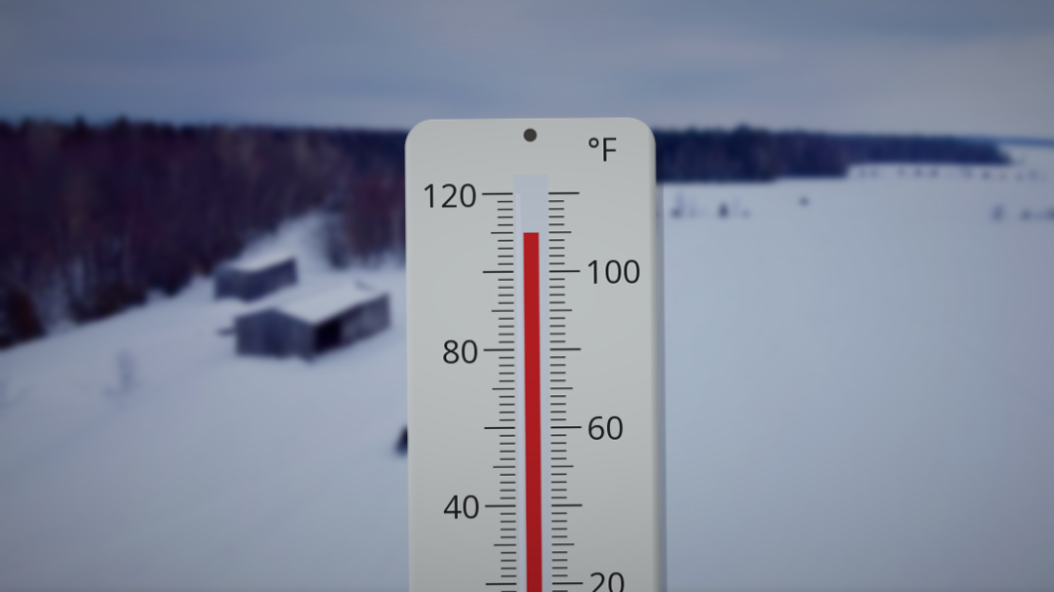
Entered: 110 °F
